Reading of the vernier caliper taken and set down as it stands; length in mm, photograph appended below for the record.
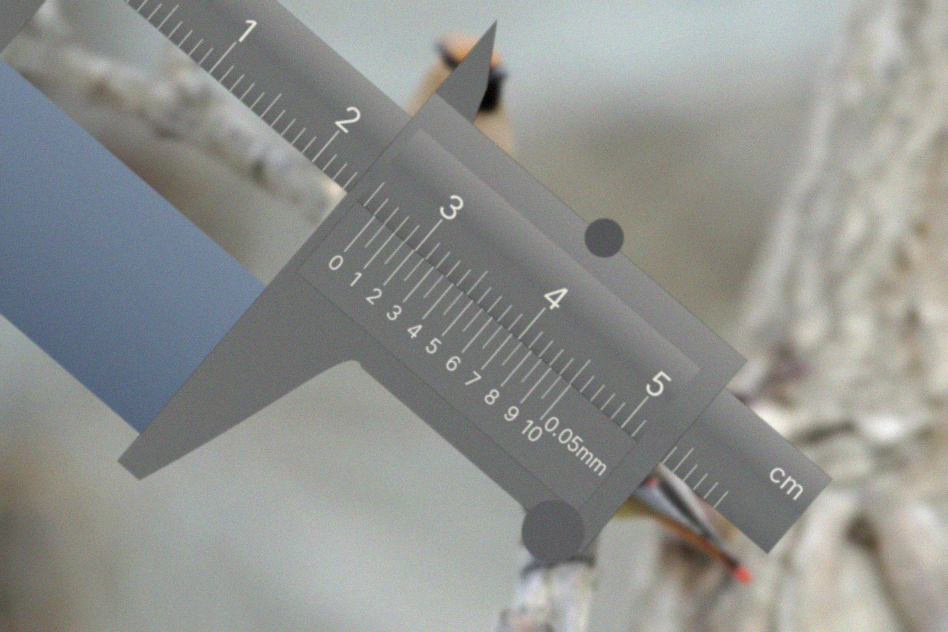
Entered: 26.1 mm
